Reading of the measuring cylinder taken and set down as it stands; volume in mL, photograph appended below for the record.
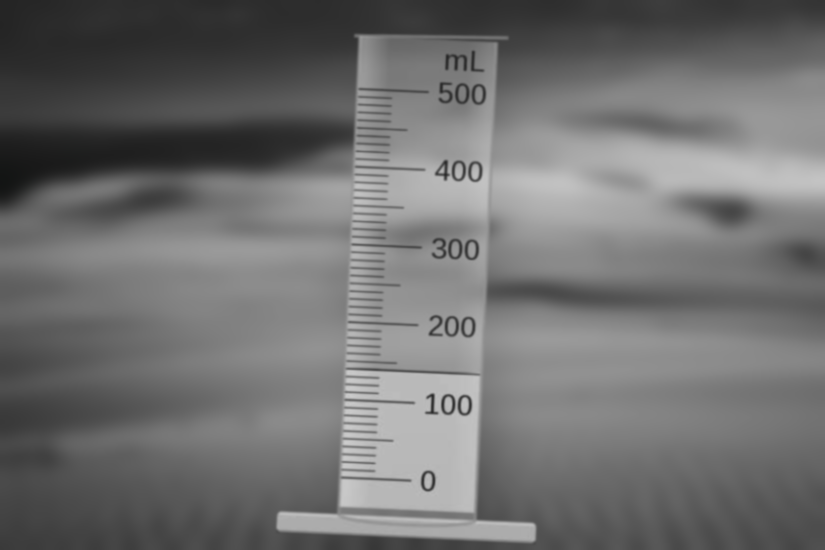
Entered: 140 mL
